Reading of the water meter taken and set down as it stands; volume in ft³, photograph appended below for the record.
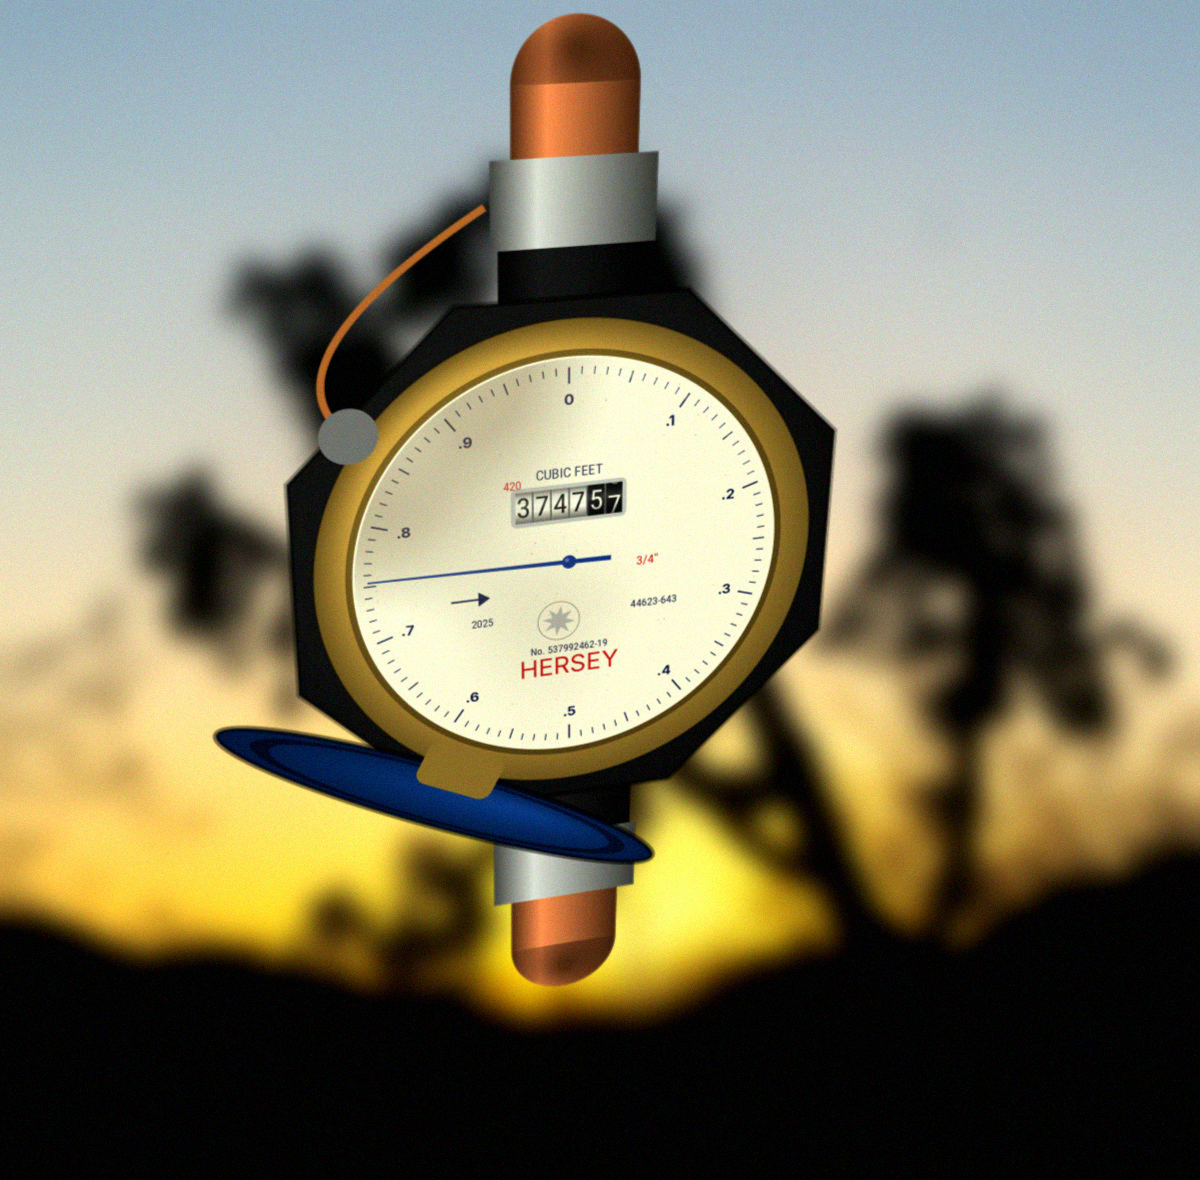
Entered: 374756.75 ft³
